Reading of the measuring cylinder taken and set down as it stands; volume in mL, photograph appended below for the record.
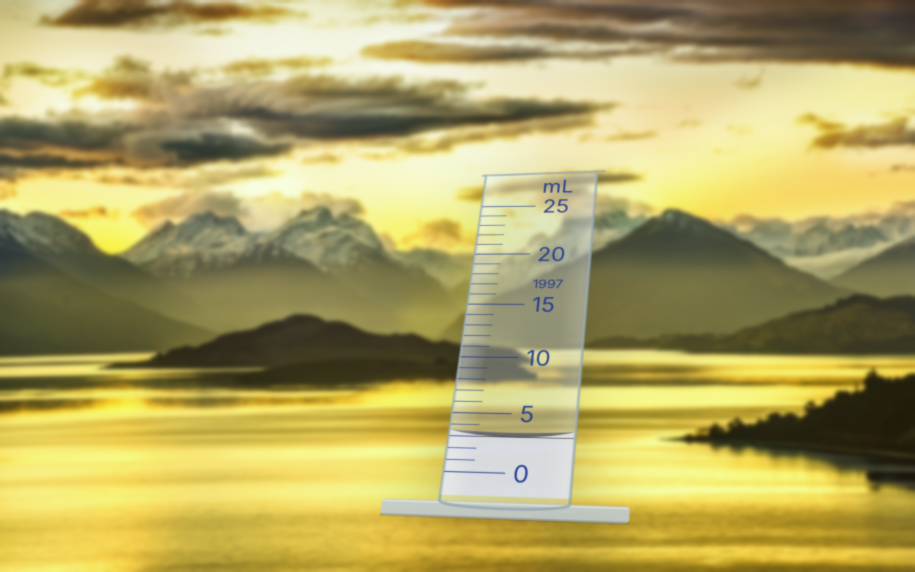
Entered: 3 mL
